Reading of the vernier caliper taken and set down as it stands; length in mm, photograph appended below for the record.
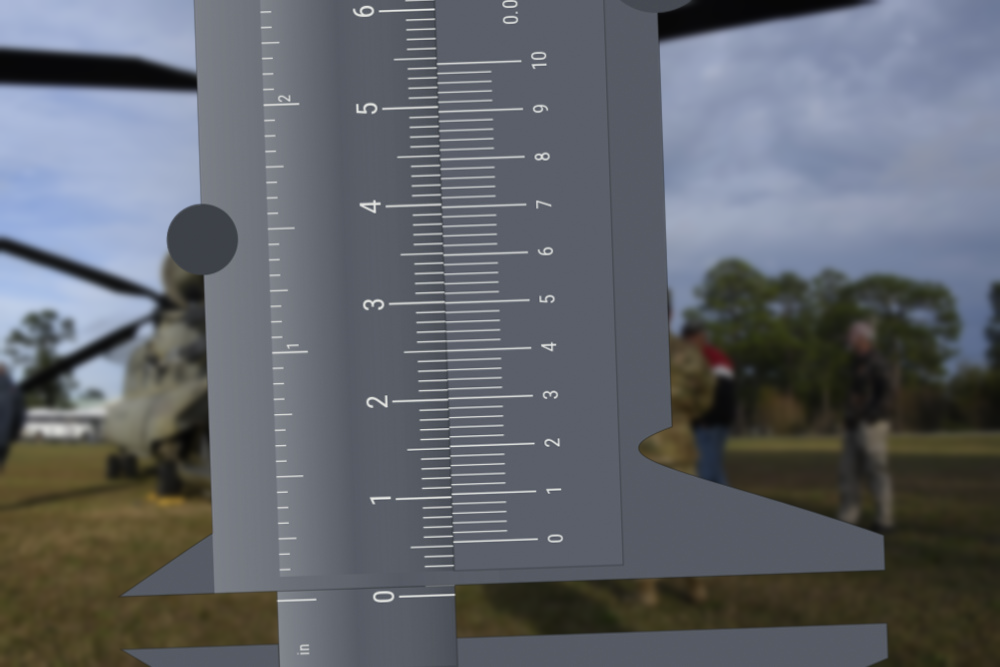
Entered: 5.4 mm
